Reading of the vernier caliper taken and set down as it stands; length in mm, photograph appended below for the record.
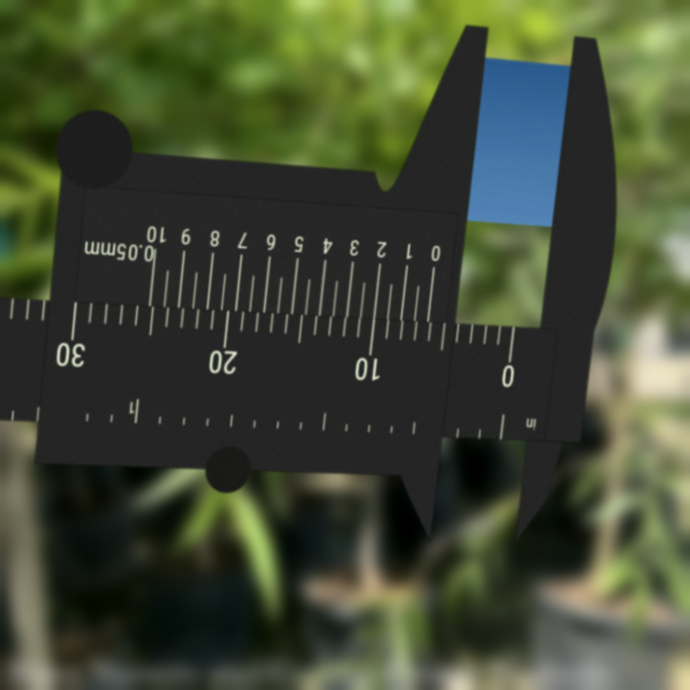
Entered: 6.2 mm
